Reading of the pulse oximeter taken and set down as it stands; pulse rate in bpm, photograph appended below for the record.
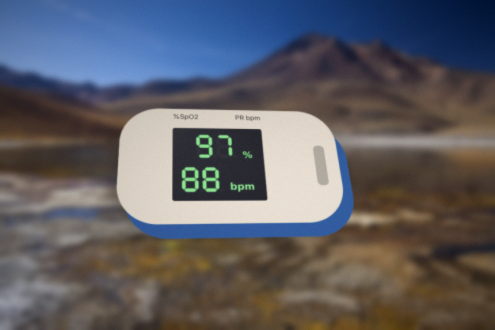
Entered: 88 bpm
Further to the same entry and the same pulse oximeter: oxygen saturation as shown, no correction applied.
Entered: 97 %
